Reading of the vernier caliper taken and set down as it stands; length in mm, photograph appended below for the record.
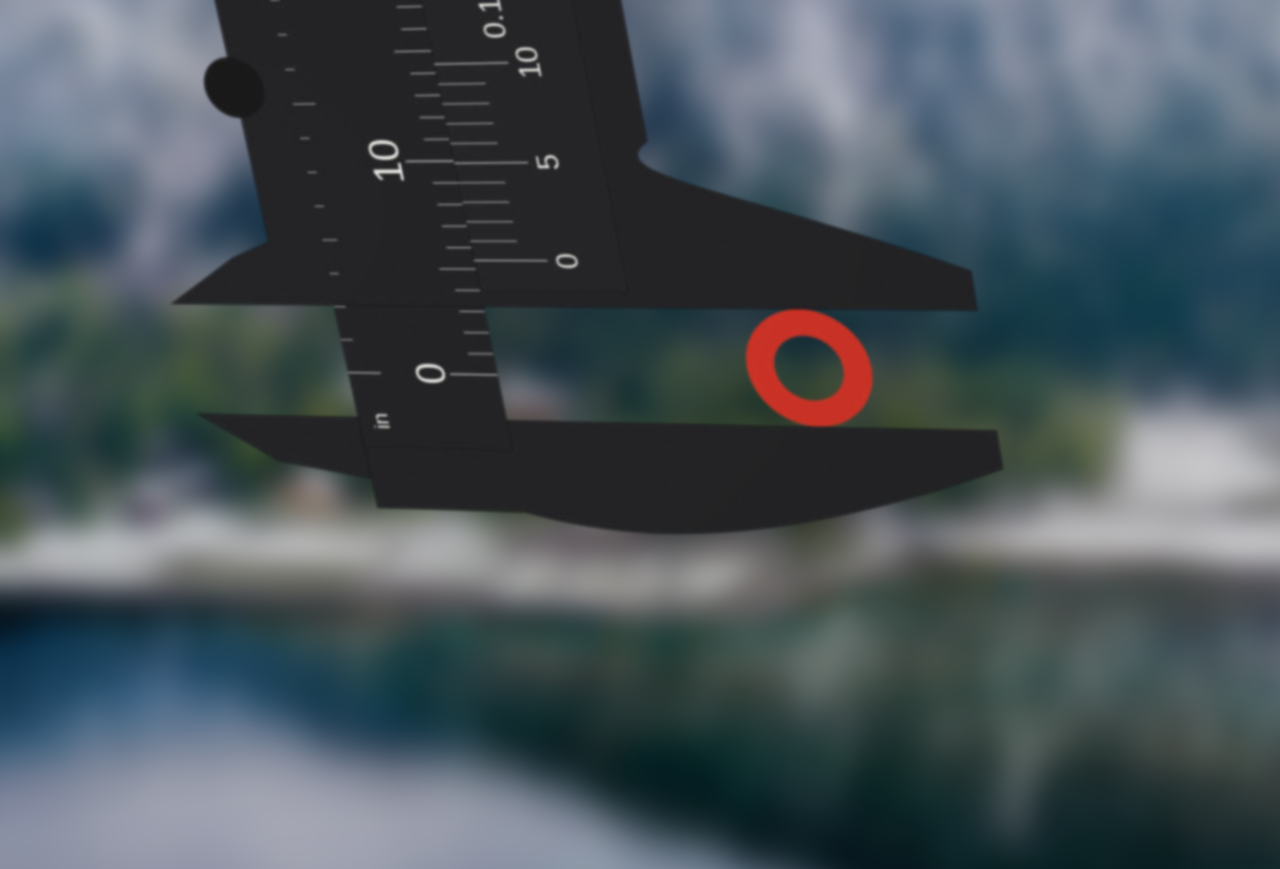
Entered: 5.4 mm
